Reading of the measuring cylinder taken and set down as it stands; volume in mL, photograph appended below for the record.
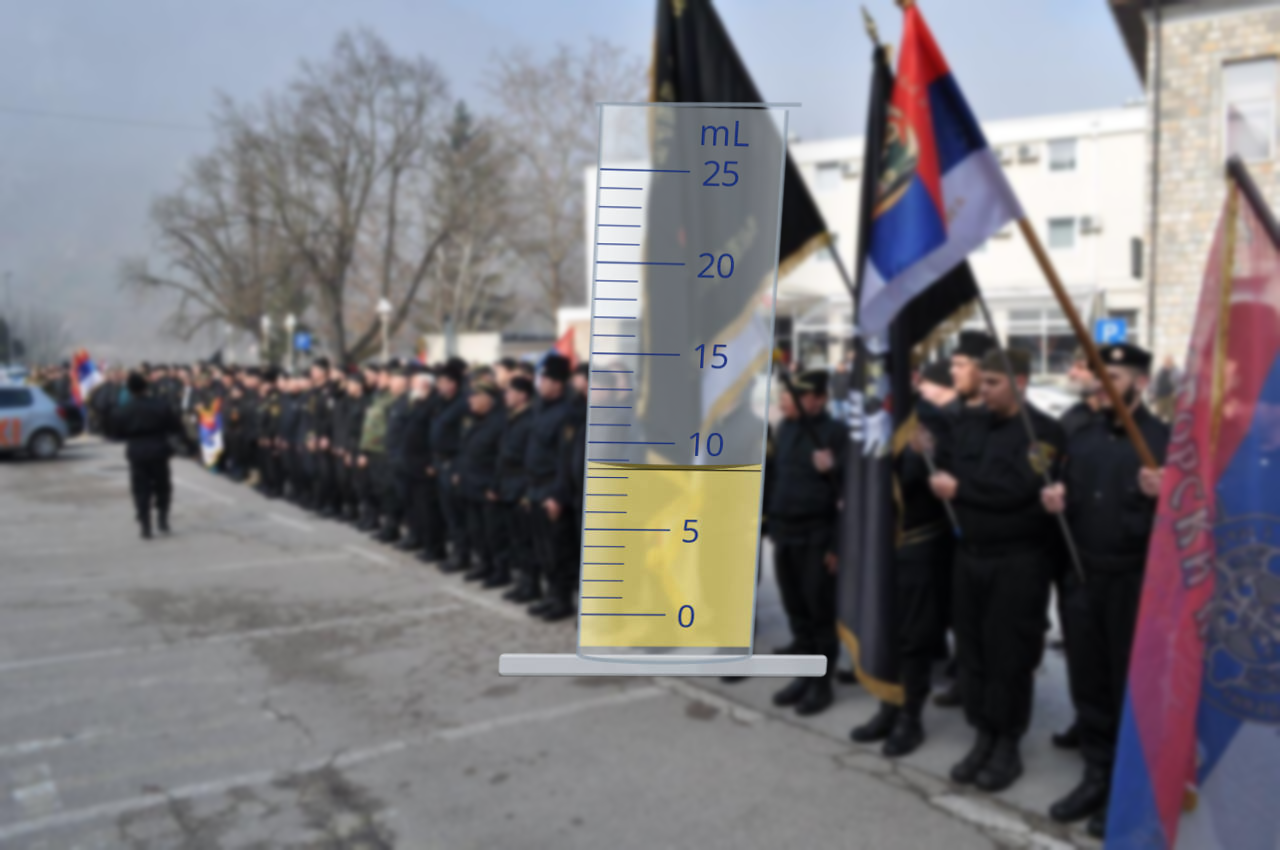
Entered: 8.5 mL
